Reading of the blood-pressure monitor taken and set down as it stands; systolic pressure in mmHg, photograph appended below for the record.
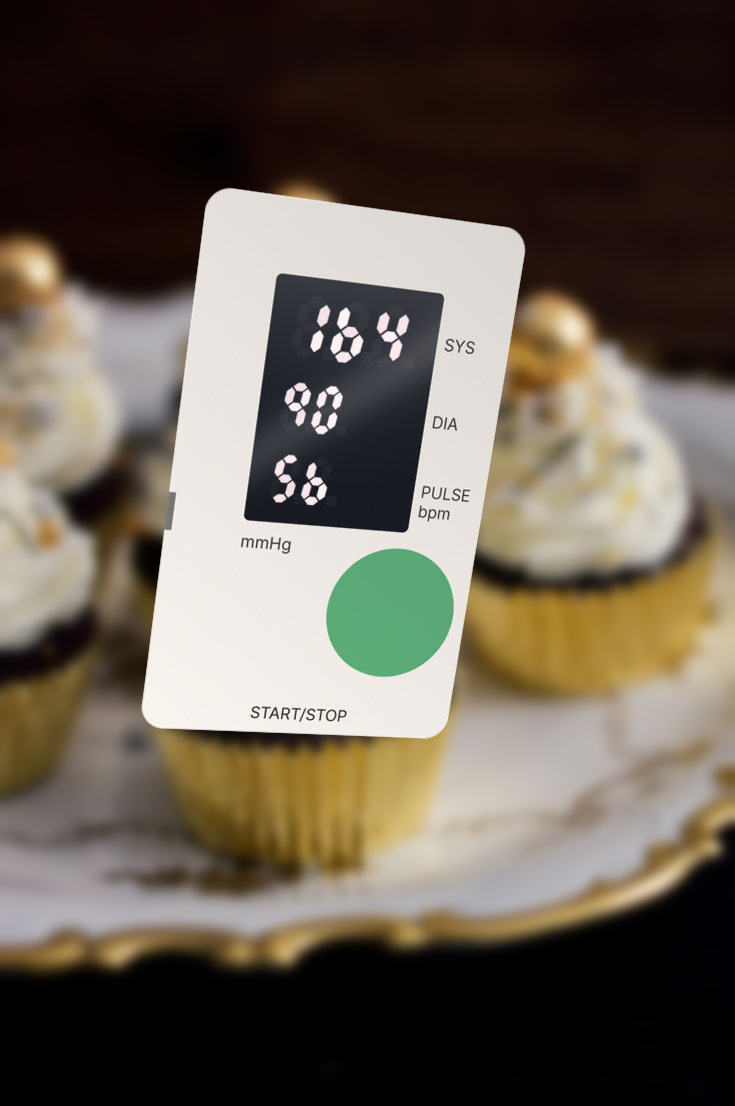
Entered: 164 mmHg
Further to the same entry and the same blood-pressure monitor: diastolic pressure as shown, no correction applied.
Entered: 90 mmHg
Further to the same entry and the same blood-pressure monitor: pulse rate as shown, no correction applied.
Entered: 56 bpm
